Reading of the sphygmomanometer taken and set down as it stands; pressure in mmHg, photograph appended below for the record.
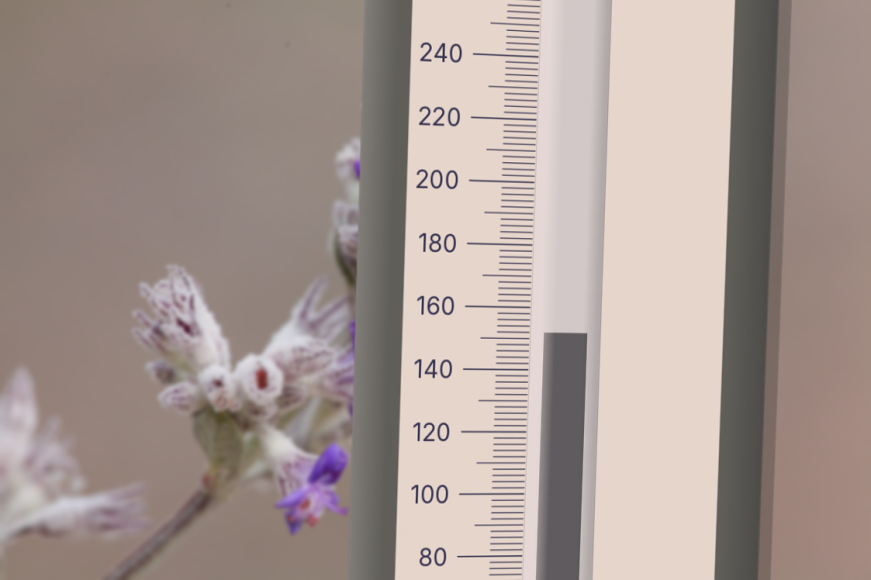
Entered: 152 mmHg
